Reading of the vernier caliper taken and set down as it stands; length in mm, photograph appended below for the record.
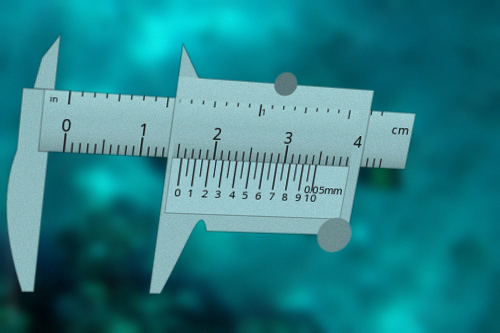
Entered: 15.6 mm
